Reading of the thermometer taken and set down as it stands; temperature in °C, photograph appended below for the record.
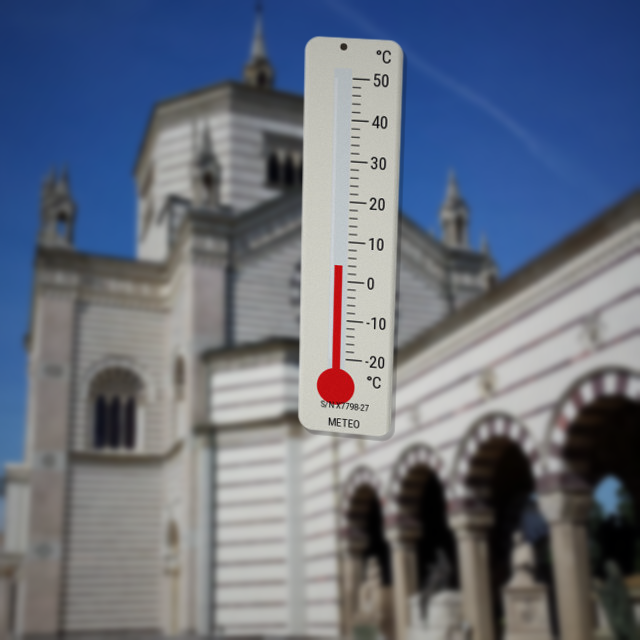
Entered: 4 °C
